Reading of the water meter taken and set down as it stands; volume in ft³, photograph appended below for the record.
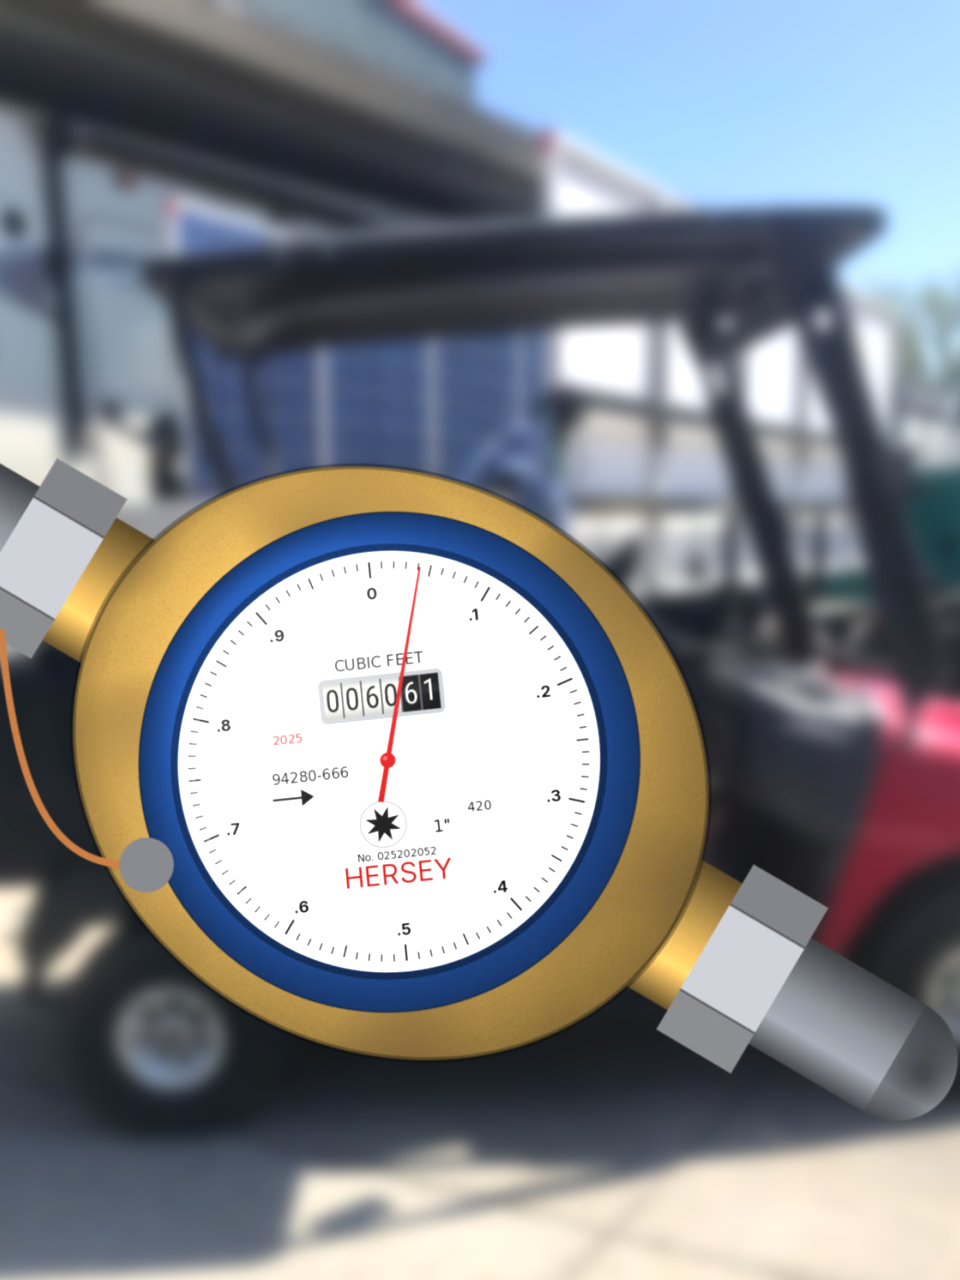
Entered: 6061.04 ft³
